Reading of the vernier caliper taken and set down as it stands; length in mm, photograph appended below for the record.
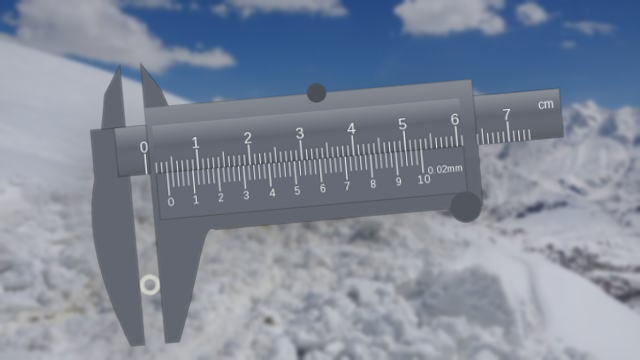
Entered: 4.0 mm
